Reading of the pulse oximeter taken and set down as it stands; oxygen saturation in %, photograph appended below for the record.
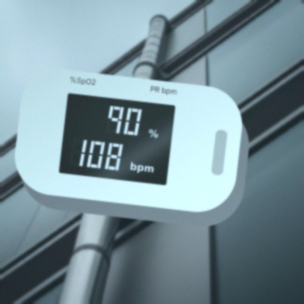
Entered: 90 %
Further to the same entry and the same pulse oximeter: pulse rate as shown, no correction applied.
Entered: 108 bpm
